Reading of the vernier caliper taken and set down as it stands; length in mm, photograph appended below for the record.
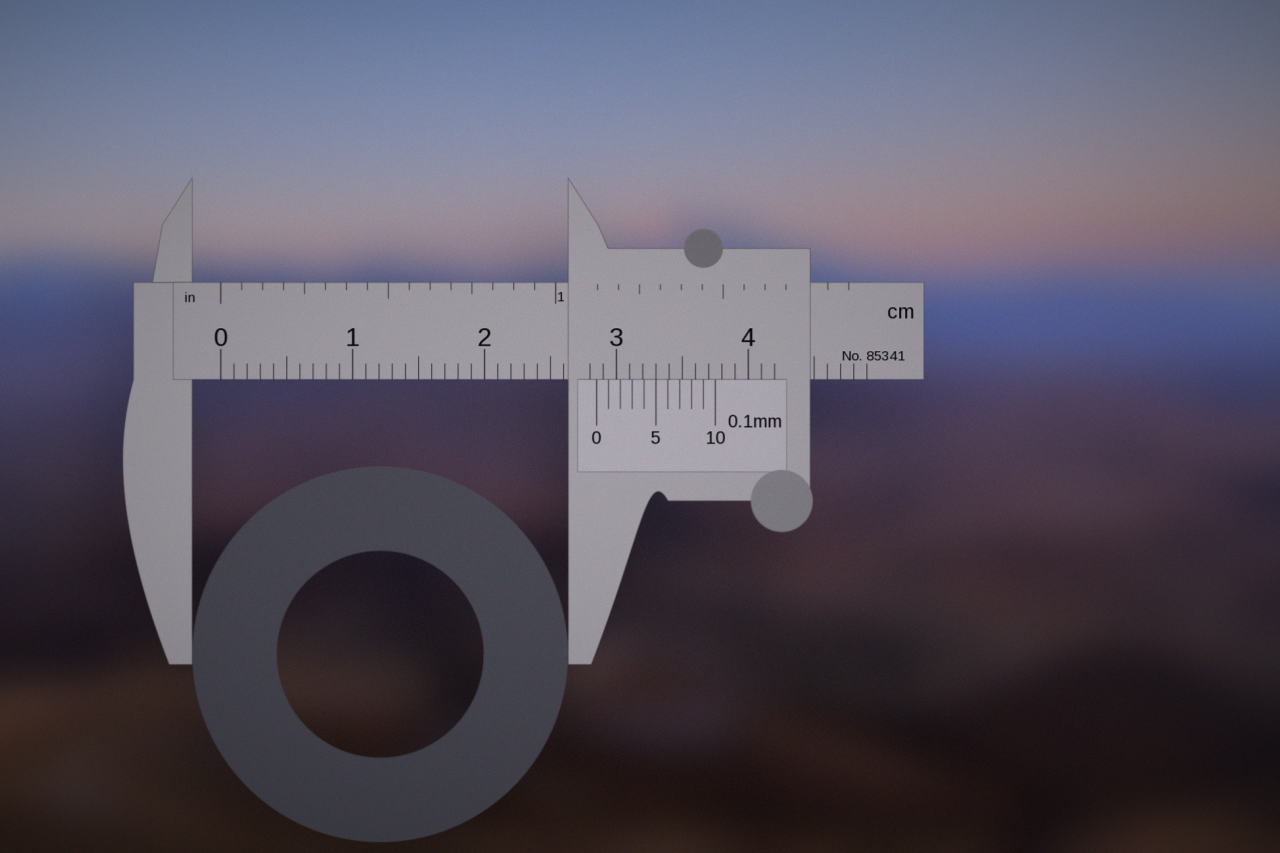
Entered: 28.5 mm
